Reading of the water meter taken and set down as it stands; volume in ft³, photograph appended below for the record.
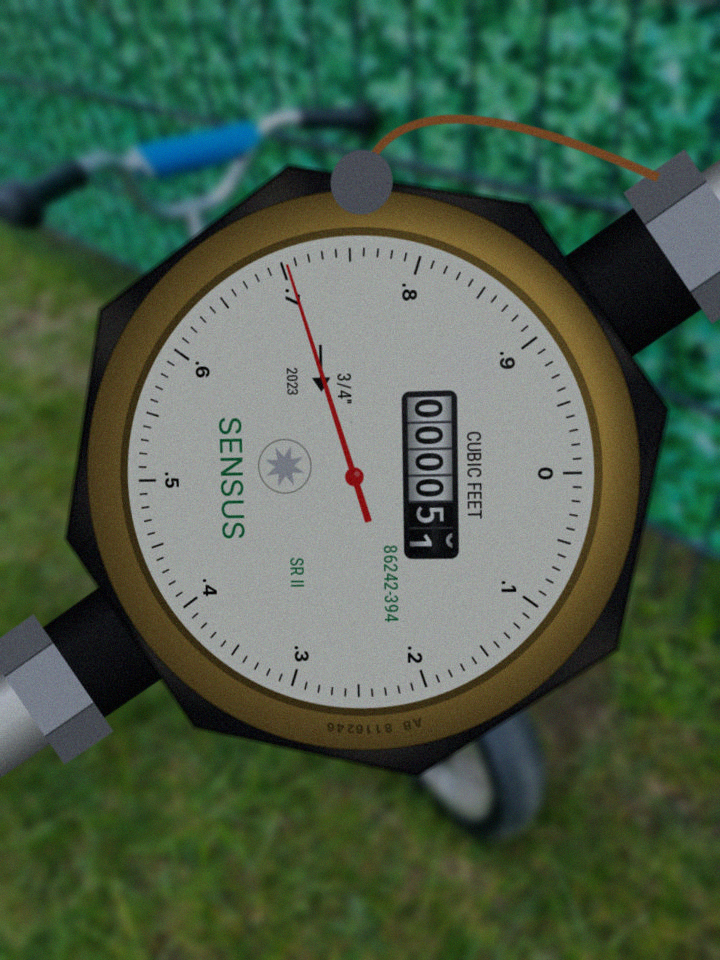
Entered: 50.70 ft³
